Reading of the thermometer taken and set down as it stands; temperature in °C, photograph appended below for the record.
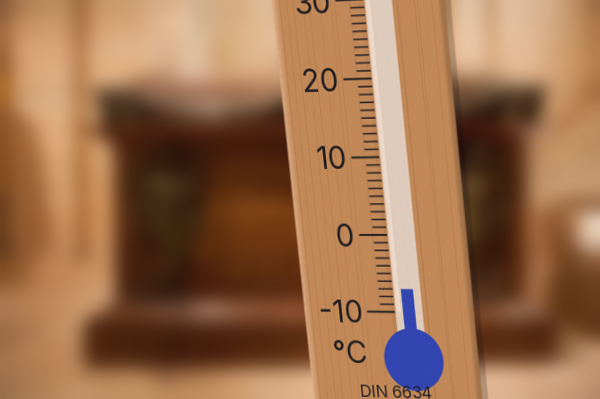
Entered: -7 °C
